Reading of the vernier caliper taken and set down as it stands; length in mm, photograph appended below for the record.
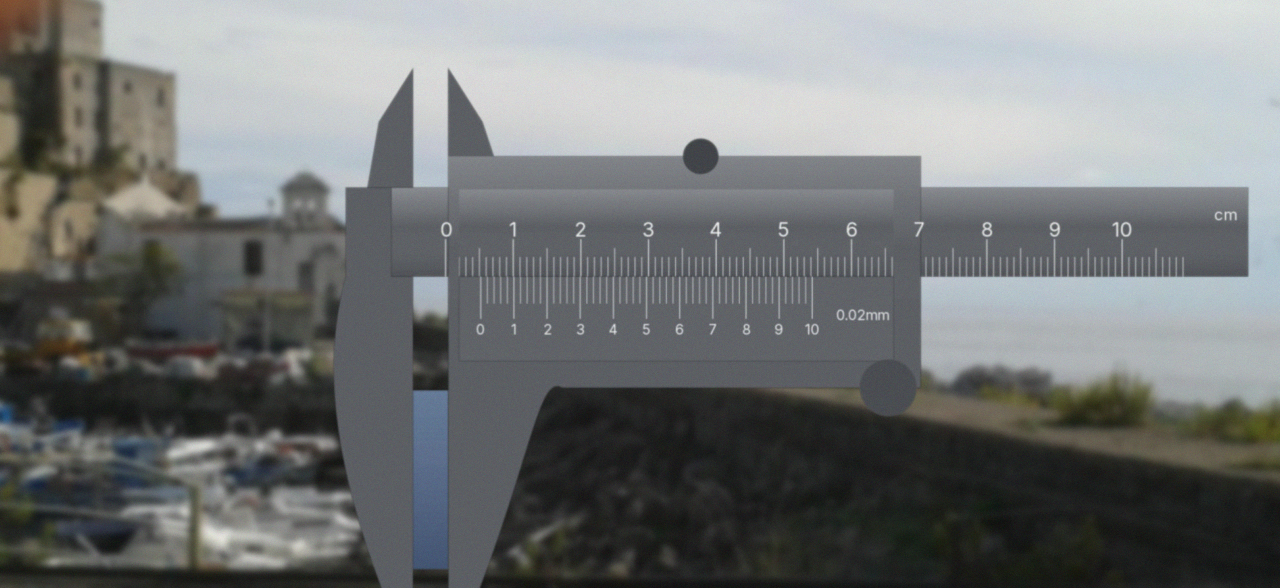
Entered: 5.2 mm
